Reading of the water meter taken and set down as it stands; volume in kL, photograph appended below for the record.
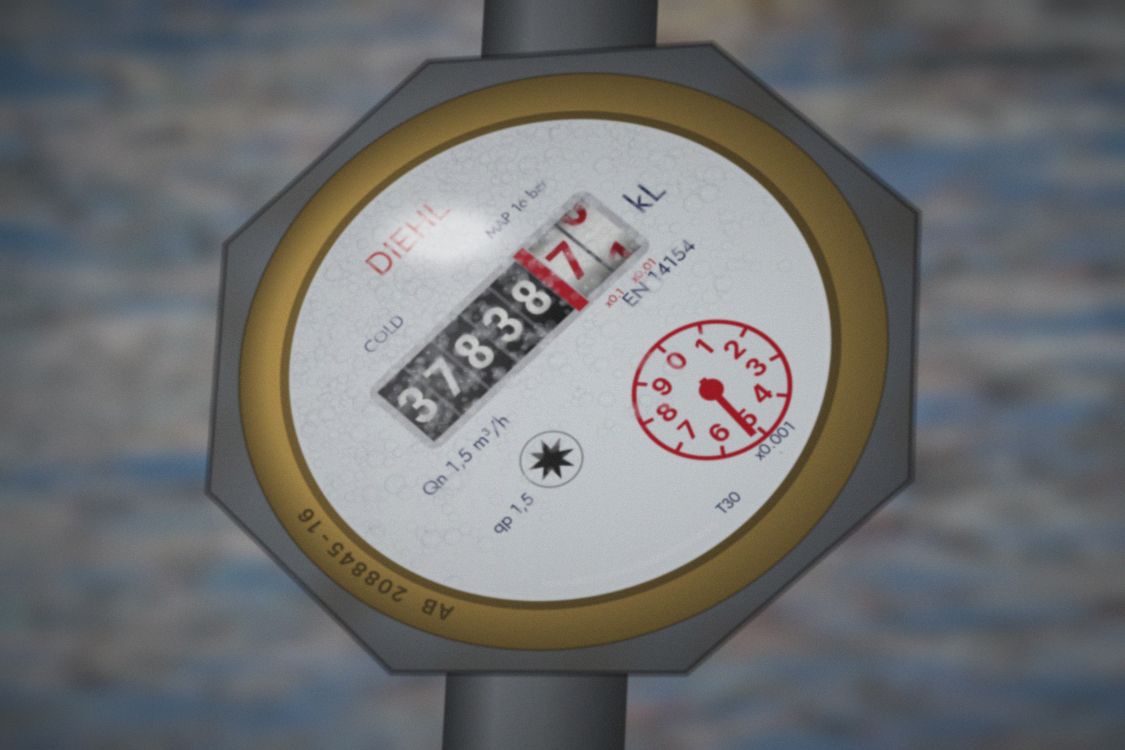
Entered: 37838.705 kL
